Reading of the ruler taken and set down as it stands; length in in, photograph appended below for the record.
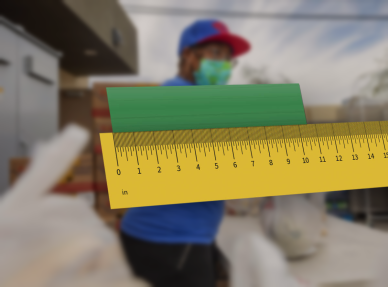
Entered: 10.5 in
